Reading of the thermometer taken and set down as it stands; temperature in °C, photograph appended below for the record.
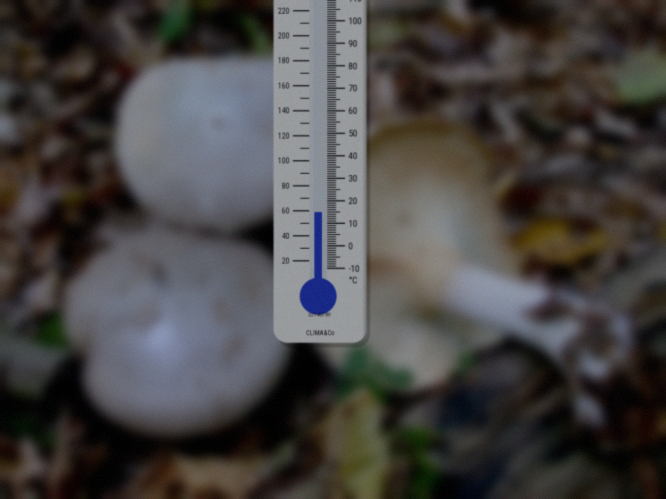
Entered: 15 °C
